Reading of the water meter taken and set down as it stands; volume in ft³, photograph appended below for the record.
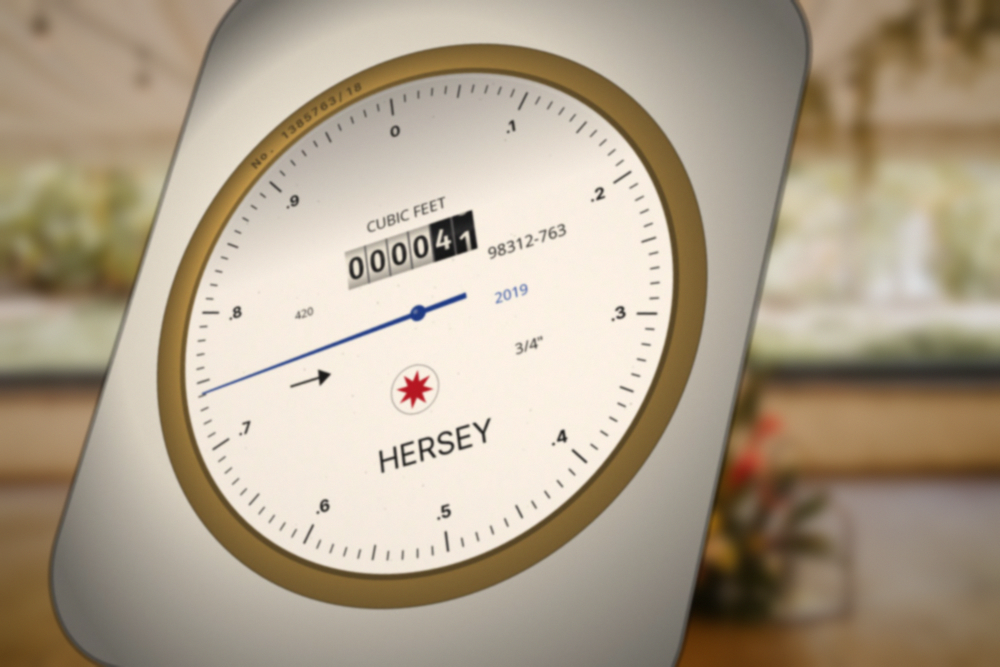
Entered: 40.74 ft³
